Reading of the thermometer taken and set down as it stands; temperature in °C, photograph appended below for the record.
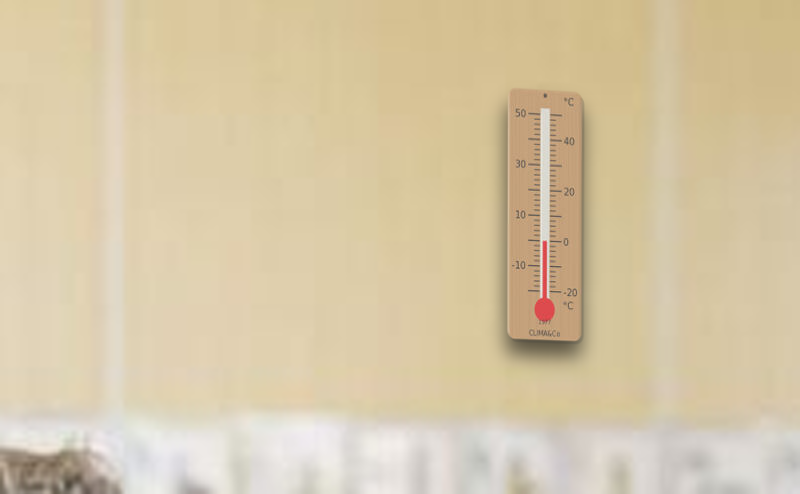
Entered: 0 °C
